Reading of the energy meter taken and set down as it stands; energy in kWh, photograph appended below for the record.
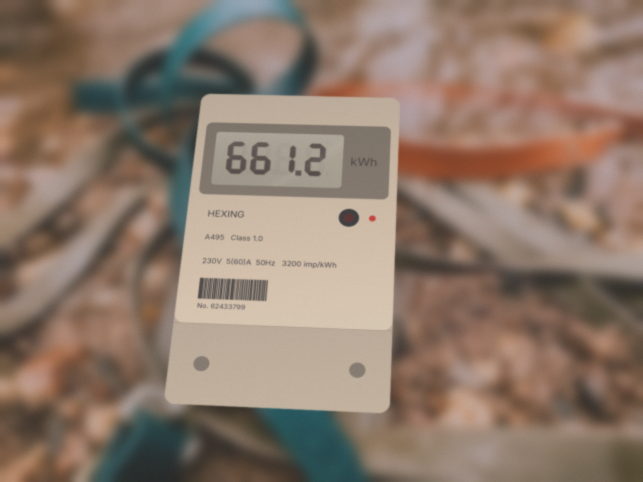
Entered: 661.2 kWh
